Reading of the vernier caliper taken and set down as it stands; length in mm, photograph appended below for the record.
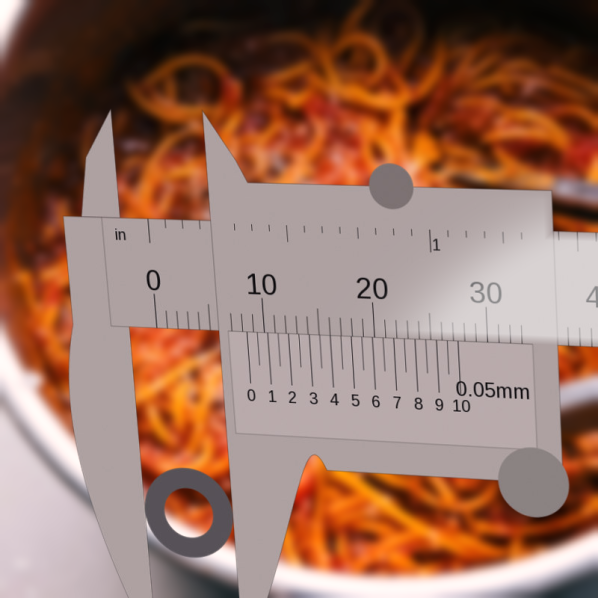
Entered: 8.4 mm
